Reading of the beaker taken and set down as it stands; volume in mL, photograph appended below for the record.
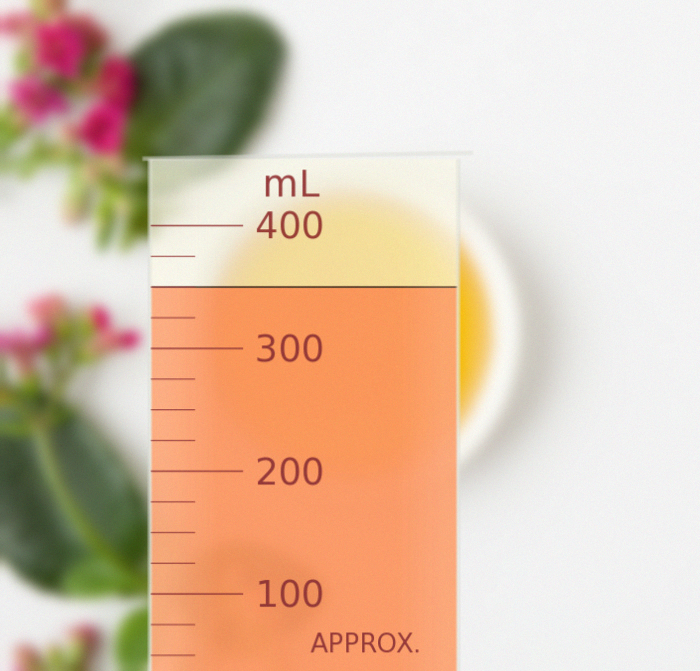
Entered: 350 mL
